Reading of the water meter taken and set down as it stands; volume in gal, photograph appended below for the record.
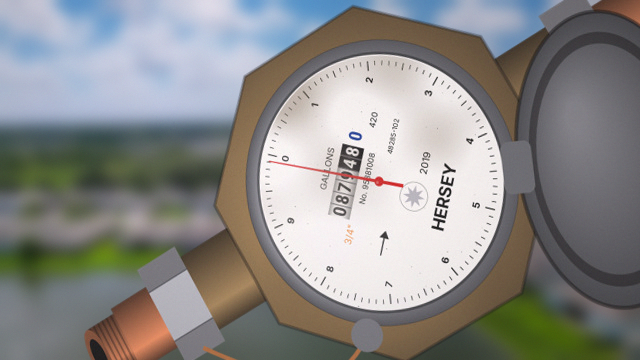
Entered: 879479.9 gal
